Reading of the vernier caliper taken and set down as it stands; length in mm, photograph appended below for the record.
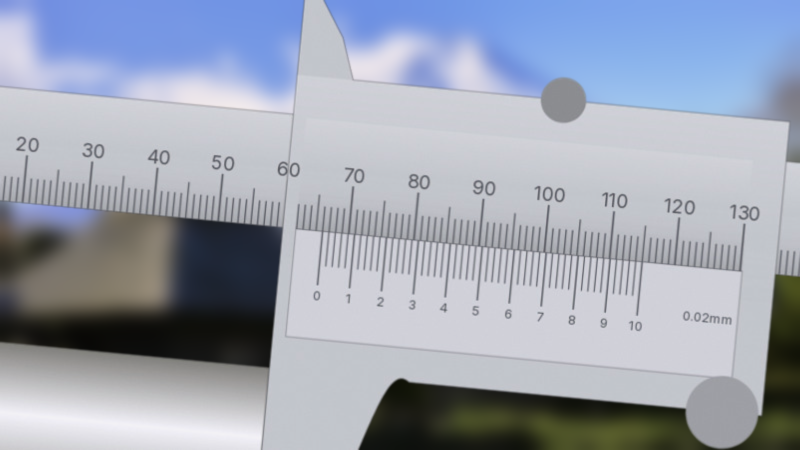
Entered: 66.0 mm
